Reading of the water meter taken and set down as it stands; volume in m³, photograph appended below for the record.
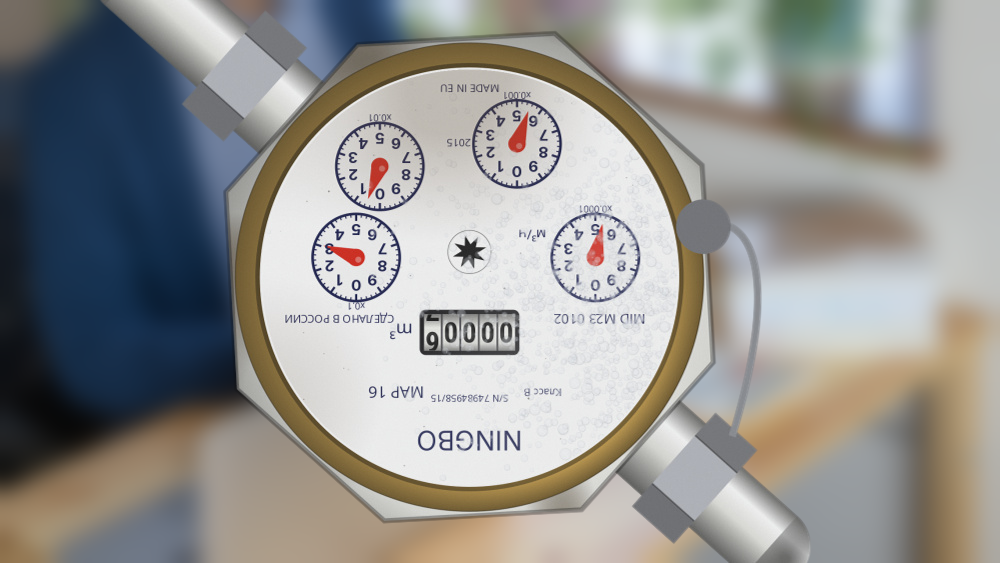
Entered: 6.3055 m³
